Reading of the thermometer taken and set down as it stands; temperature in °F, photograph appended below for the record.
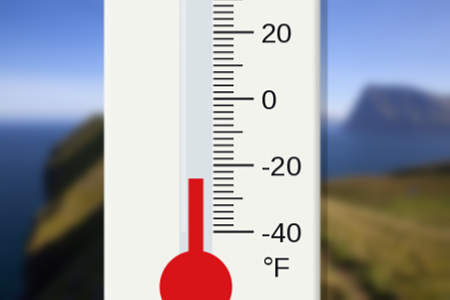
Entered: -24 °F
